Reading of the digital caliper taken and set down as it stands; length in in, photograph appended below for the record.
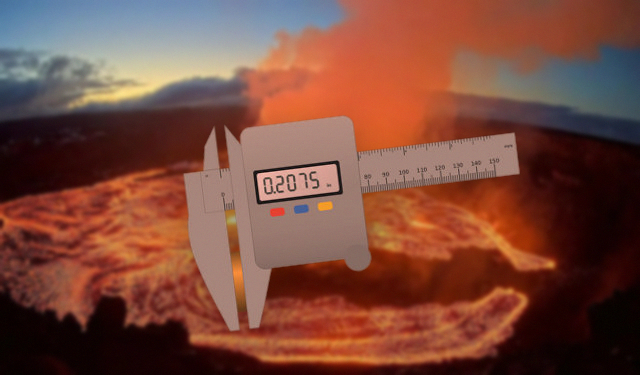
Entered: 0.2075 in
